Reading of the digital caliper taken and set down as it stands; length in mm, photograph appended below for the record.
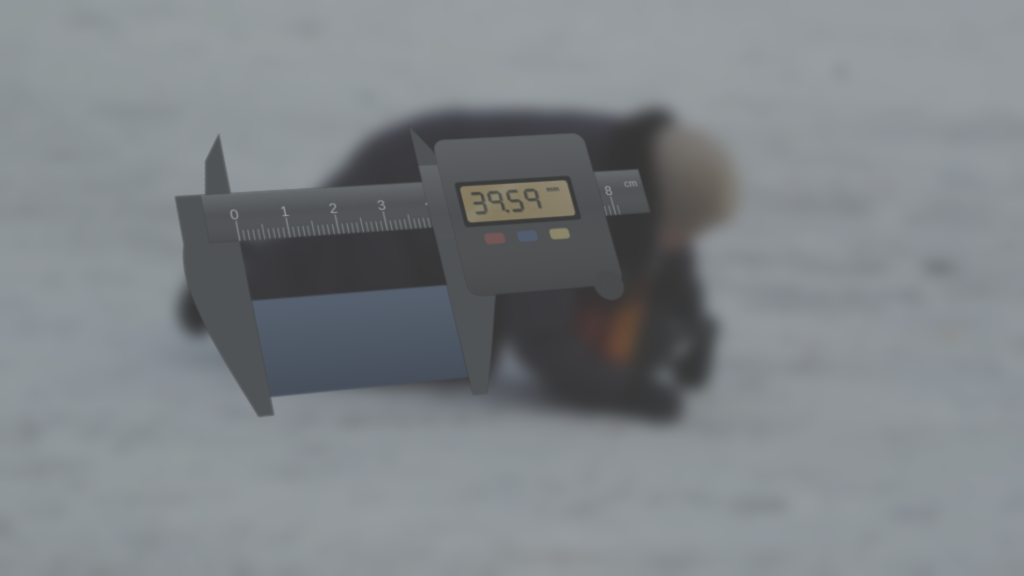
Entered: 39.59 mm
